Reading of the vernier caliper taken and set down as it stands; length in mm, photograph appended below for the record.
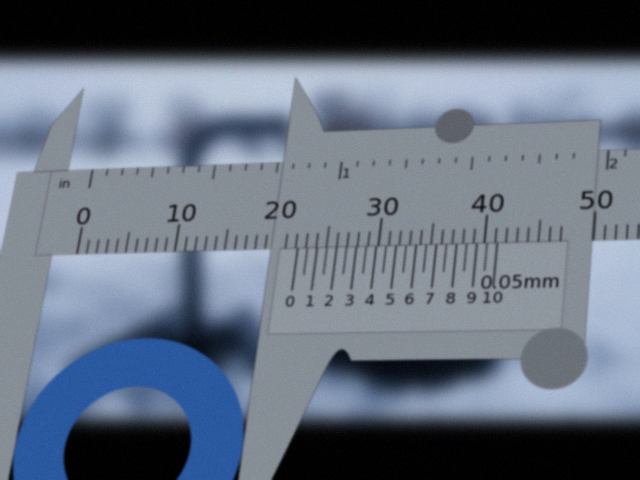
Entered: 22.2 mm
